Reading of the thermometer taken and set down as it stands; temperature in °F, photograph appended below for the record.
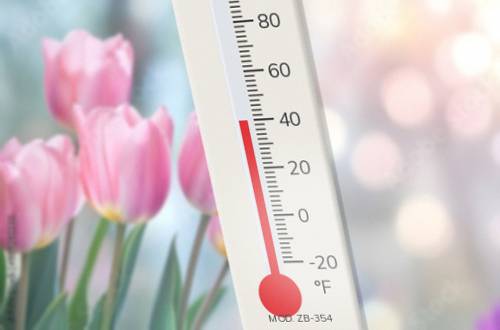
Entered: 40 °F
